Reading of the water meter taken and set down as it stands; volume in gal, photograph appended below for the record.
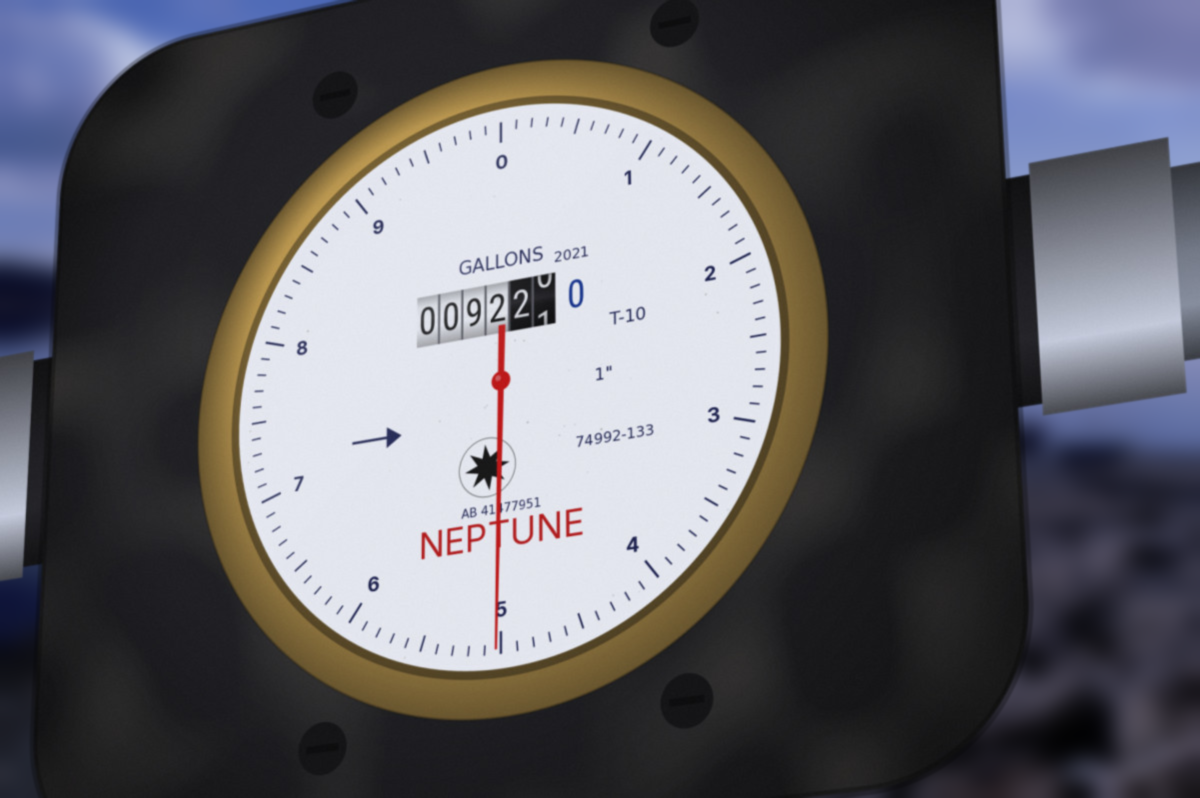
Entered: 92205.0 gal
